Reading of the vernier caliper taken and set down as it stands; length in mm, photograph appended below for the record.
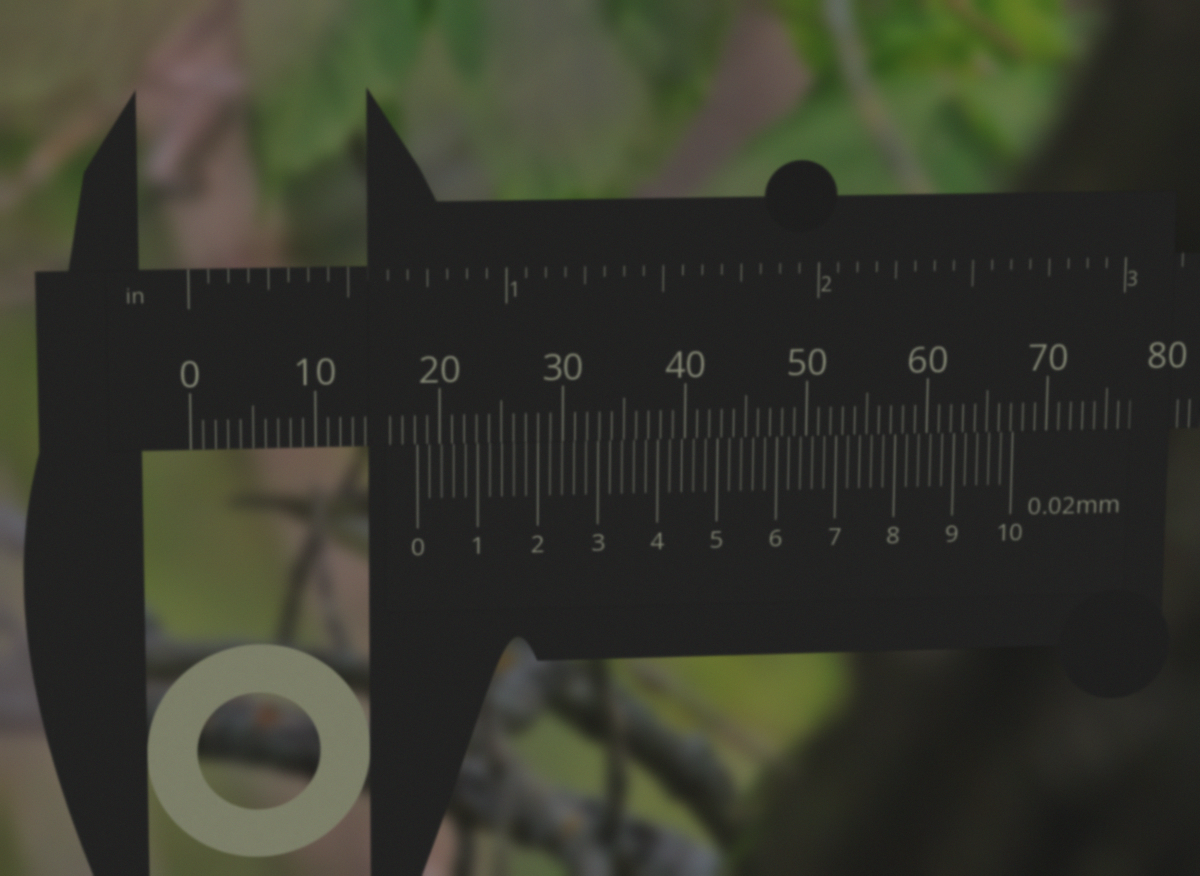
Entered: 18.2 mm
